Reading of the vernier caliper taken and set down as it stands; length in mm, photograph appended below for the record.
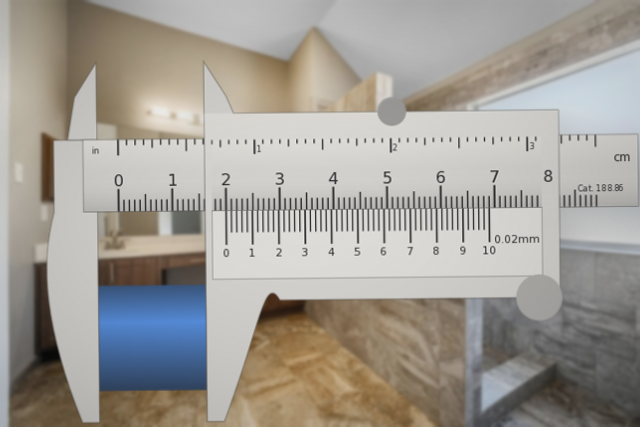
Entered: 20.0 mm
